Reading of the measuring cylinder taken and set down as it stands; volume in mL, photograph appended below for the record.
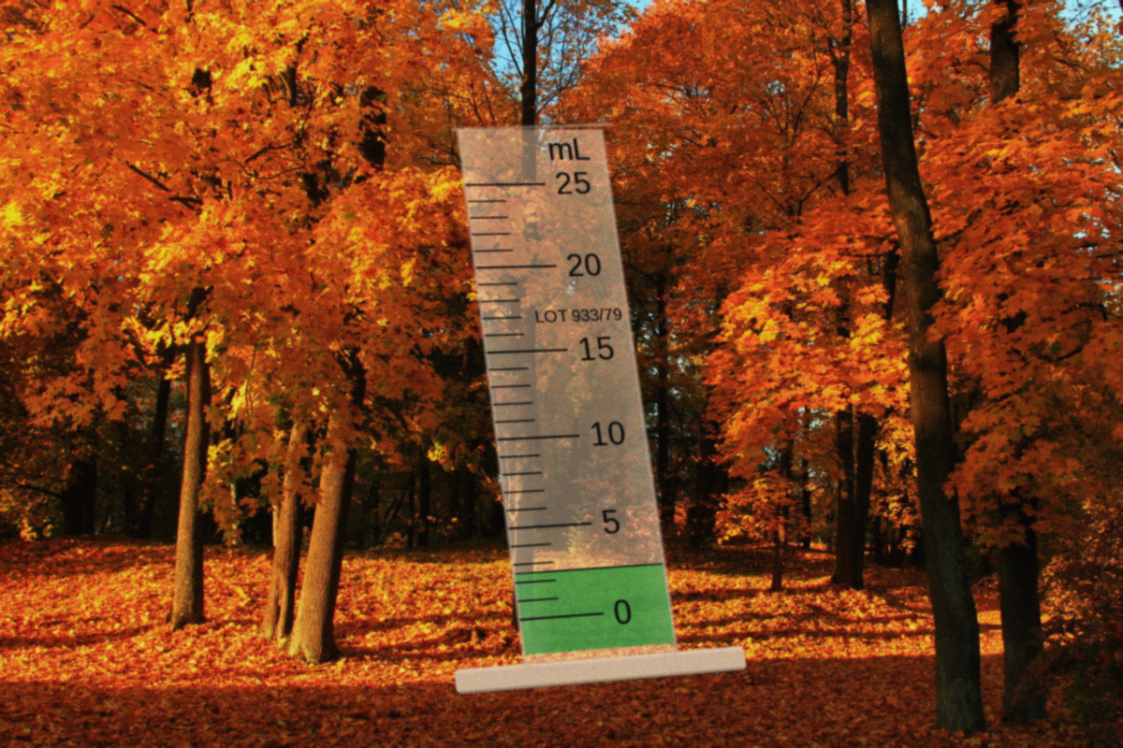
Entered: 2.5 mL
